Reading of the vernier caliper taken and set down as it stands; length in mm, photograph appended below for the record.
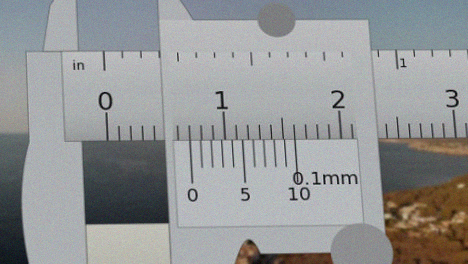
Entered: 7.0 mm
